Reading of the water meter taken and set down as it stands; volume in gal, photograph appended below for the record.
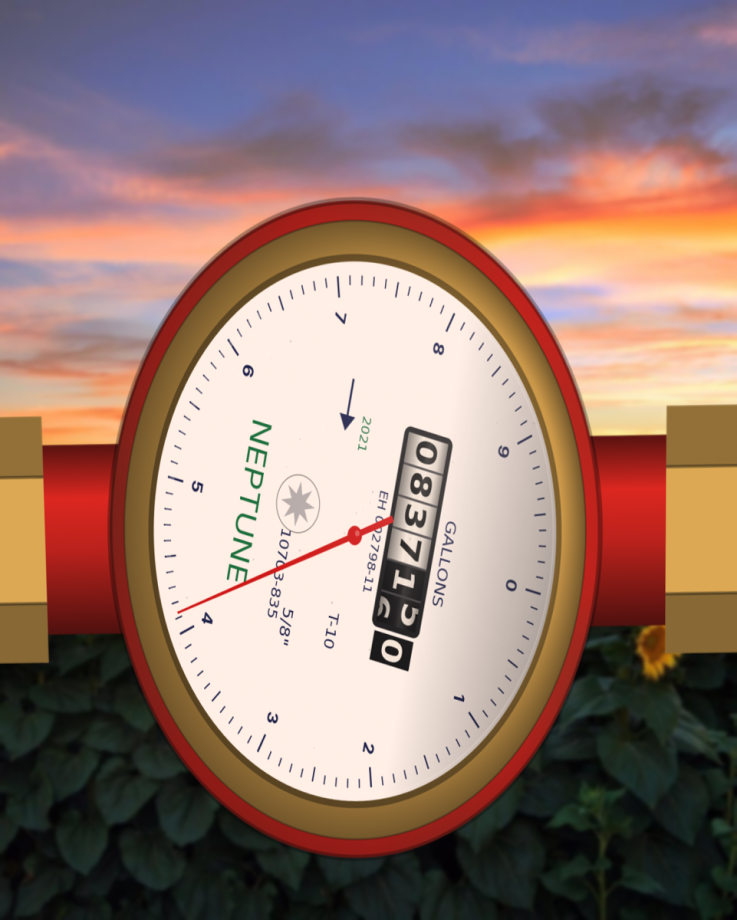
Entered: 837154.1 gal
